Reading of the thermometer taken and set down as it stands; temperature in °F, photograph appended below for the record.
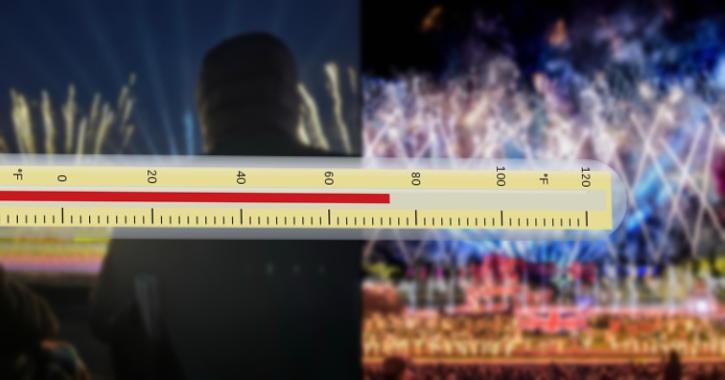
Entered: 74 °F
